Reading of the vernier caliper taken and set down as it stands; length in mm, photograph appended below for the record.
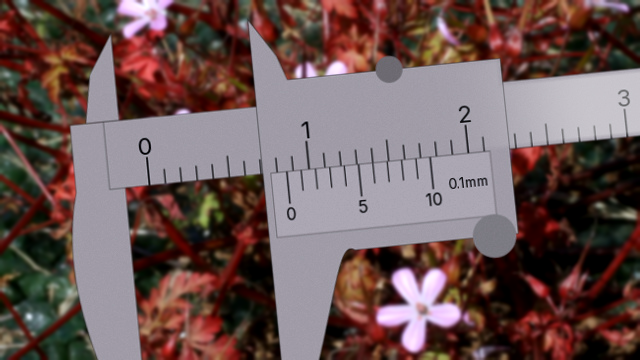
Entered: 8.6 mm
